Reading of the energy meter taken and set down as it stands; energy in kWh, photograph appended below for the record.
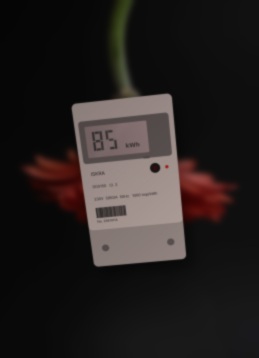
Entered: 85 kWh
